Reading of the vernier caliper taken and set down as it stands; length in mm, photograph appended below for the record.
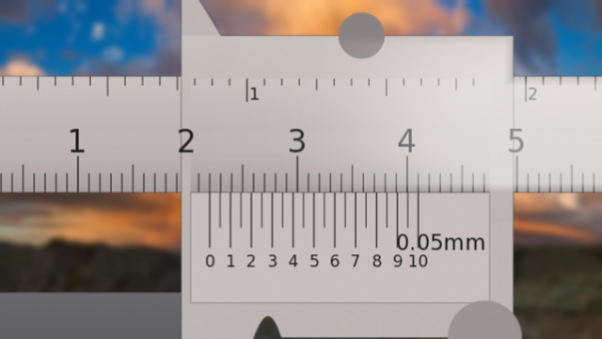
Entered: 22.0 mm
